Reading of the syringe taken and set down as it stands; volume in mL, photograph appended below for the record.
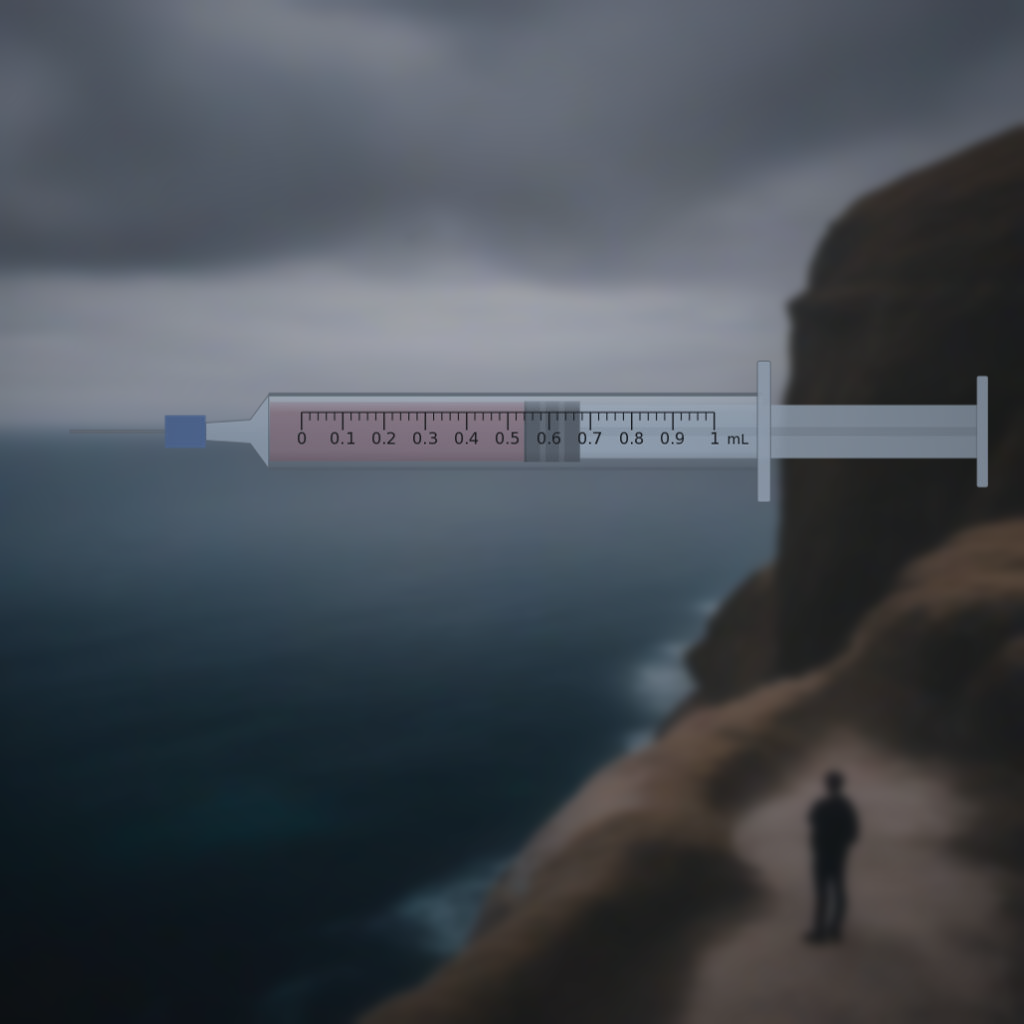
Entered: 0.54 mL
